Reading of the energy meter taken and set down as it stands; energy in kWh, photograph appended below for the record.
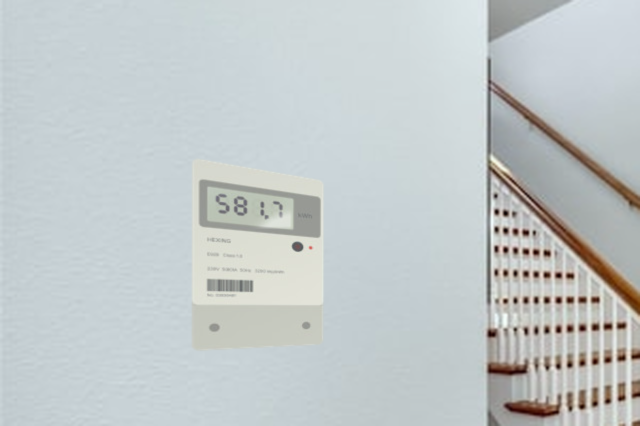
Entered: 581.7 kWh
